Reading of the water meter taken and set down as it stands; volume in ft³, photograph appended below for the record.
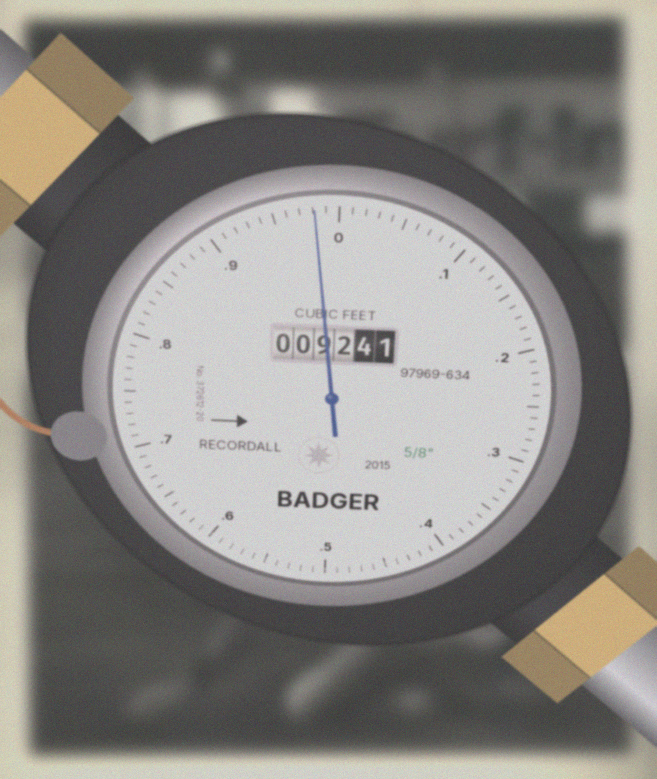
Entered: 9240.98 ft³
